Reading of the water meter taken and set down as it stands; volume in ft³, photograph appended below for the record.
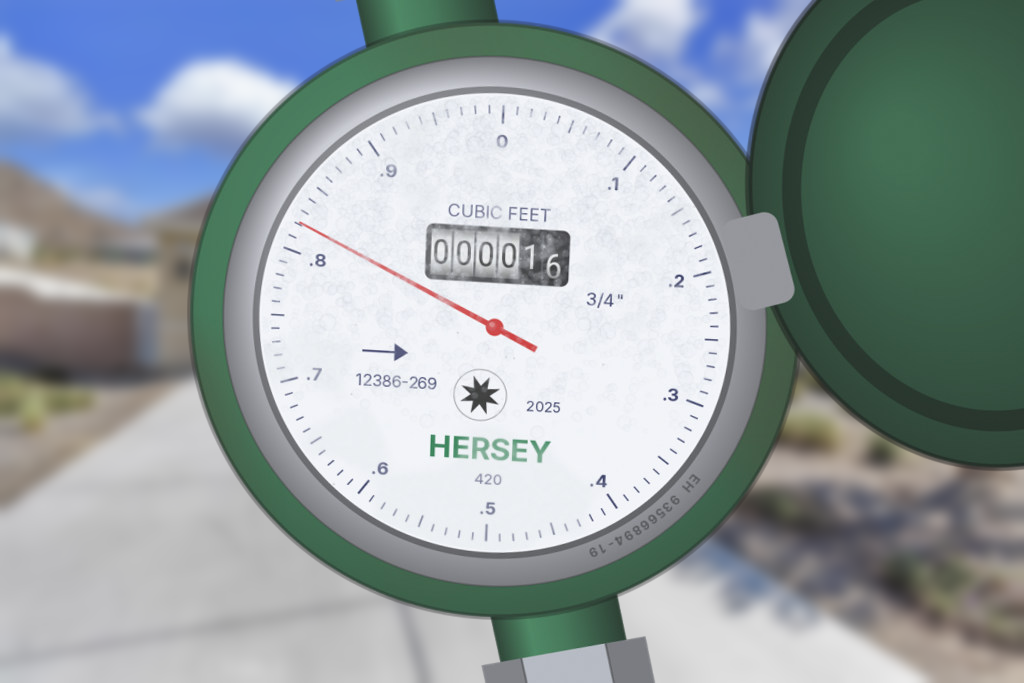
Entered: 15.82 ft³
